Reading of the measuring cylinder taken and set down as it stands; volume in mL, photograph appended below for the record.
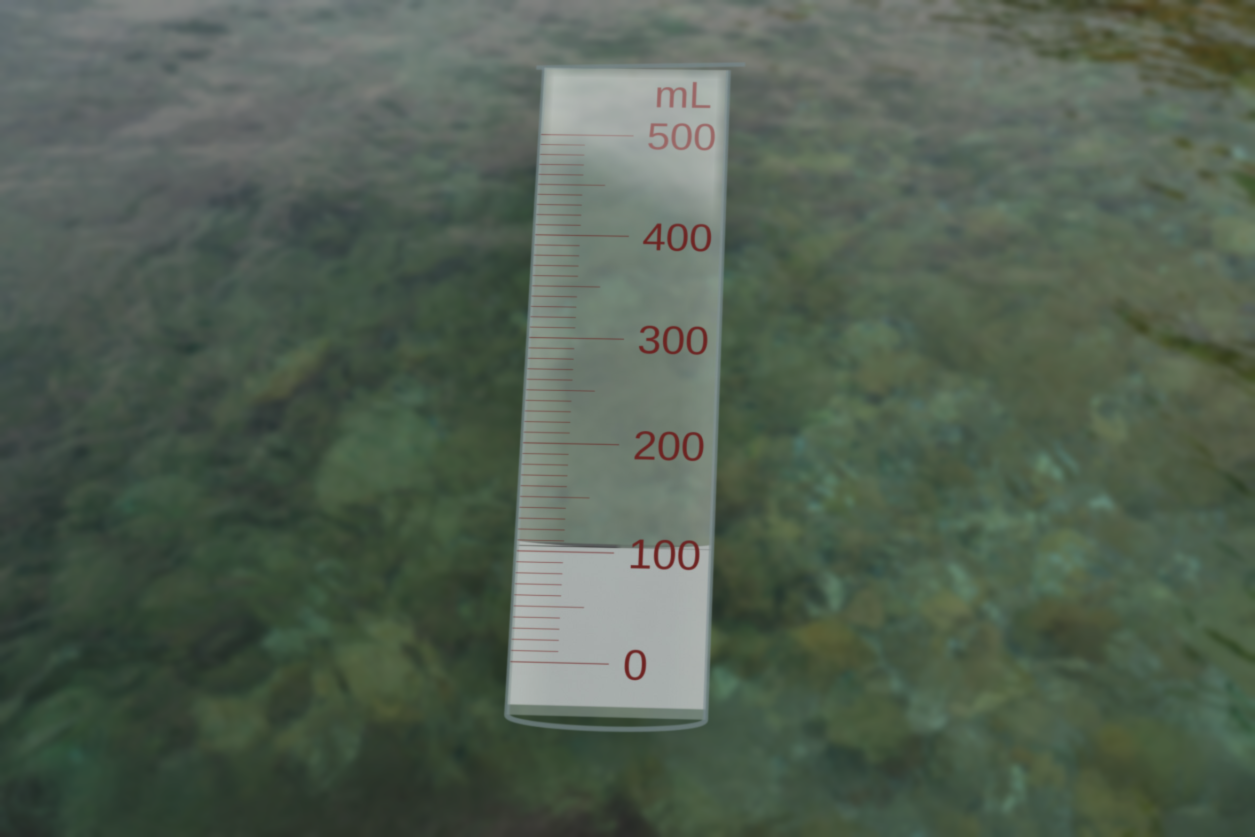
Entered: 105 mL
